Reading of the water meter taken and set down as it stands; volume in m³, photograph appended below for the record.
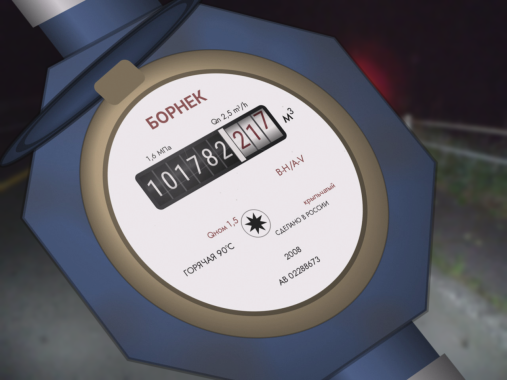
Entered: 101782.217 m³
